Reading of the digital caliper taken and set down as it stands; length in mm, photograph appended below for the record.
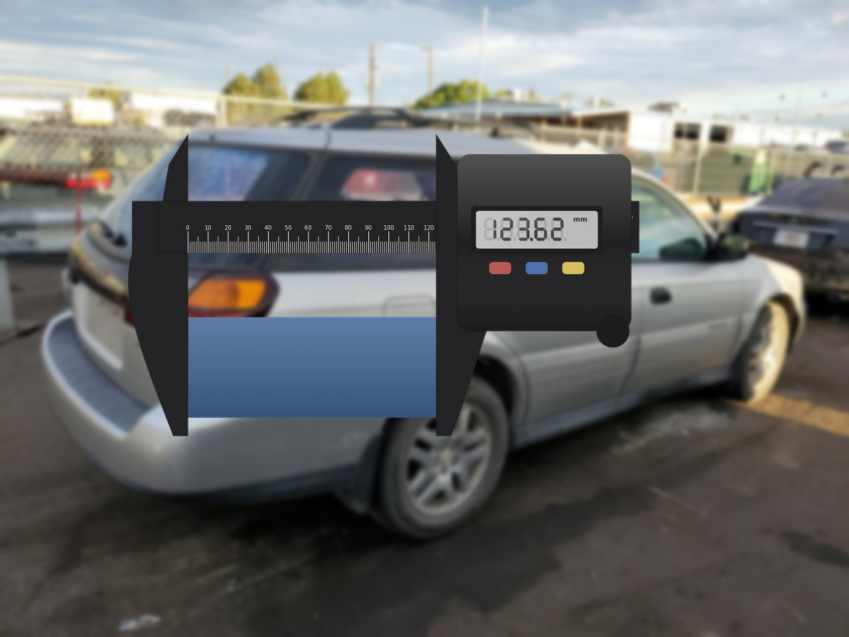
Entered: 123.62 mm
